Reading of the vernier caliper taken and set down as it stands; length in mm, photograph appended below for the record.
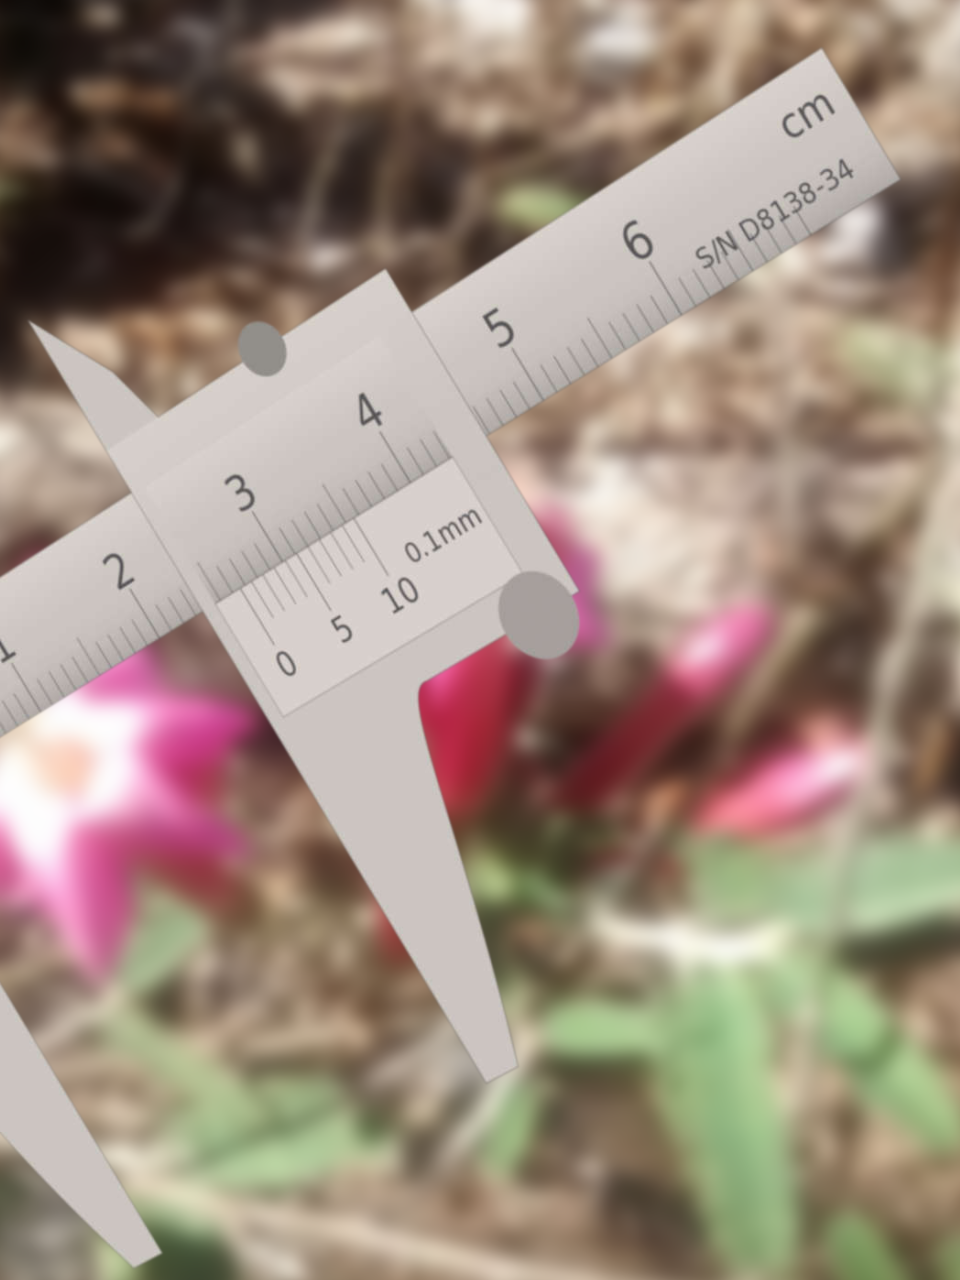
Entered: 26.6 mm
